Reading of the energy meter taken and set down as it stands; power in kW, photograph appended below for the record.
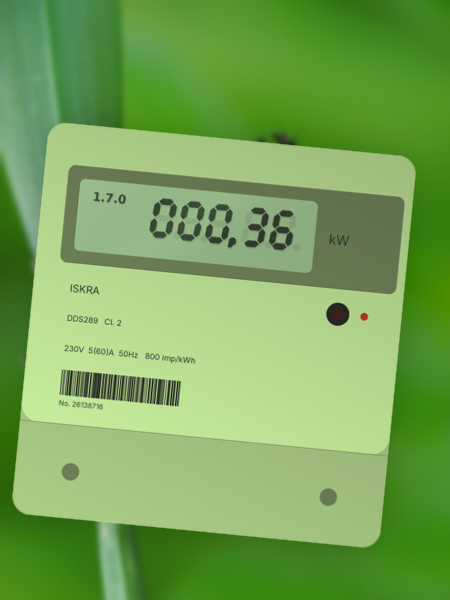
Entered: 0.36 kW
